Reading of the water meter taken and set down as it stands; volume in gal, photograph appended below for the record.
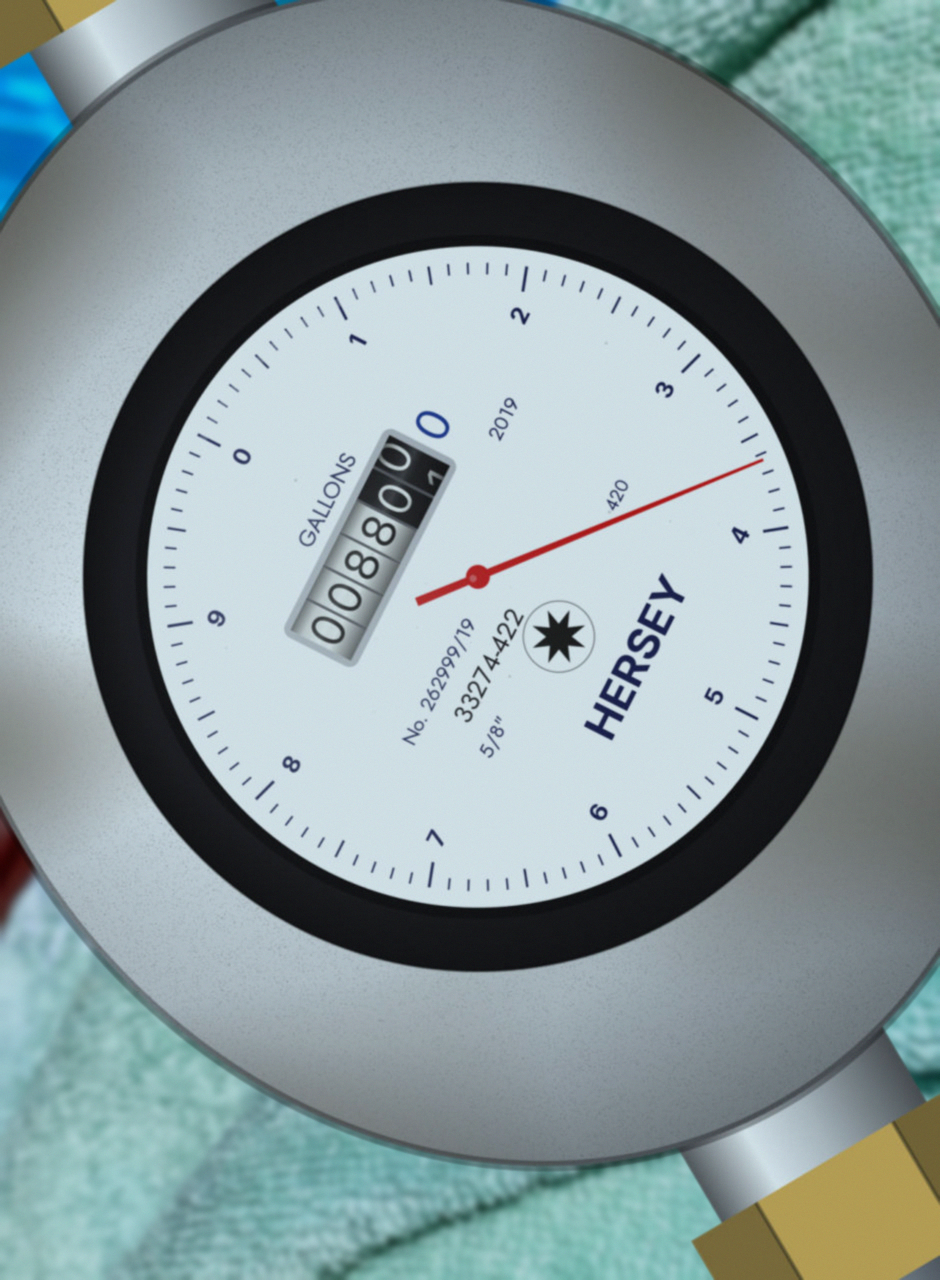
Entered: 88003.6 gal
